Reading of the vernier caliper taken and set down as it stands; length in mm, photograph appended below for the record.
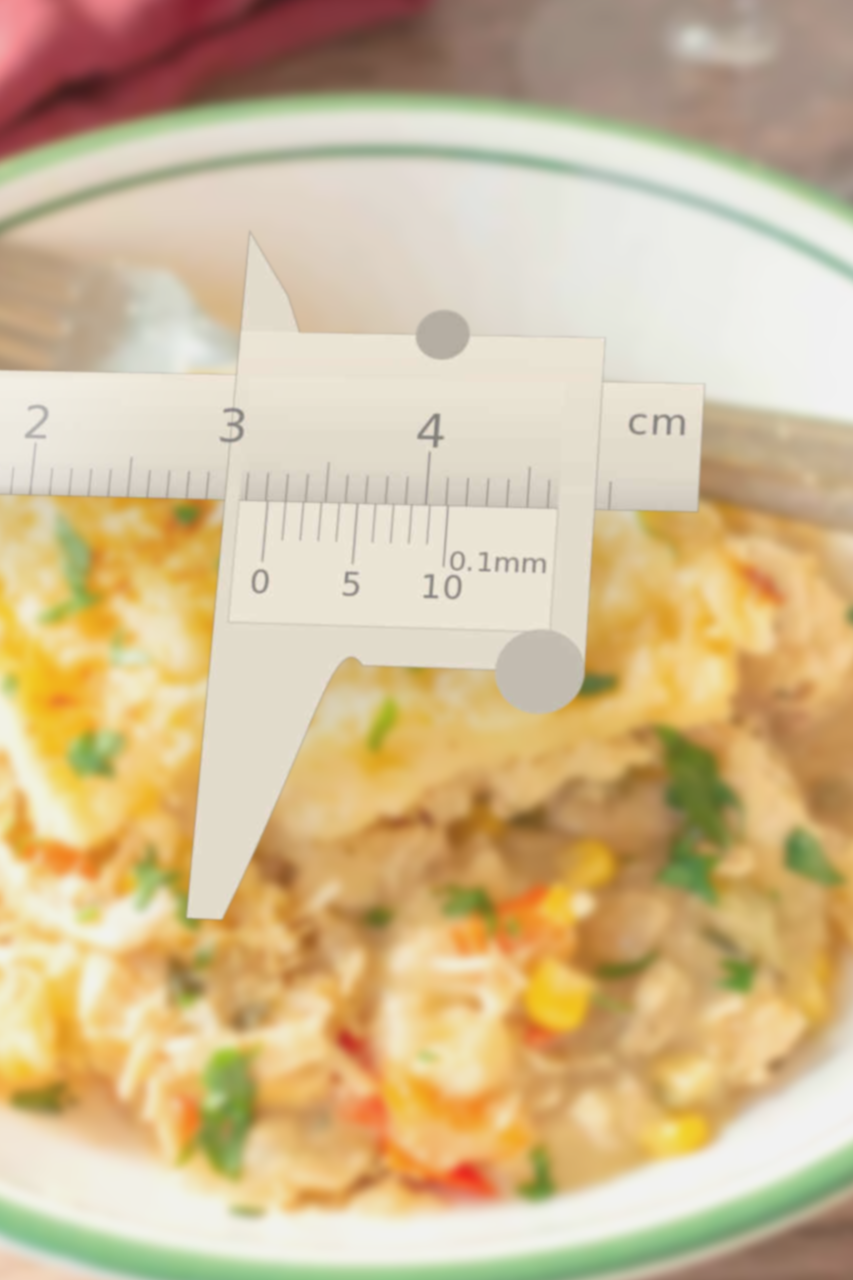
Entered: 32.1 mm
